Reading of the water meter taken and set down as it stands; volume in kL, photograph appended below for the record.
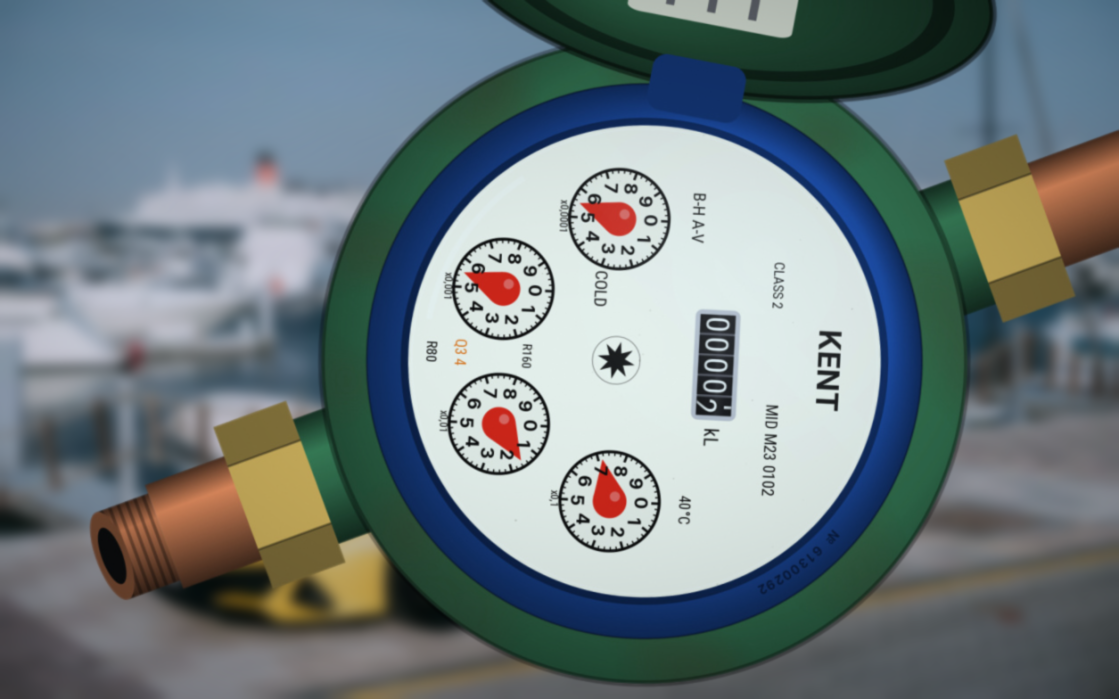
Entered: 1.7155 kL
